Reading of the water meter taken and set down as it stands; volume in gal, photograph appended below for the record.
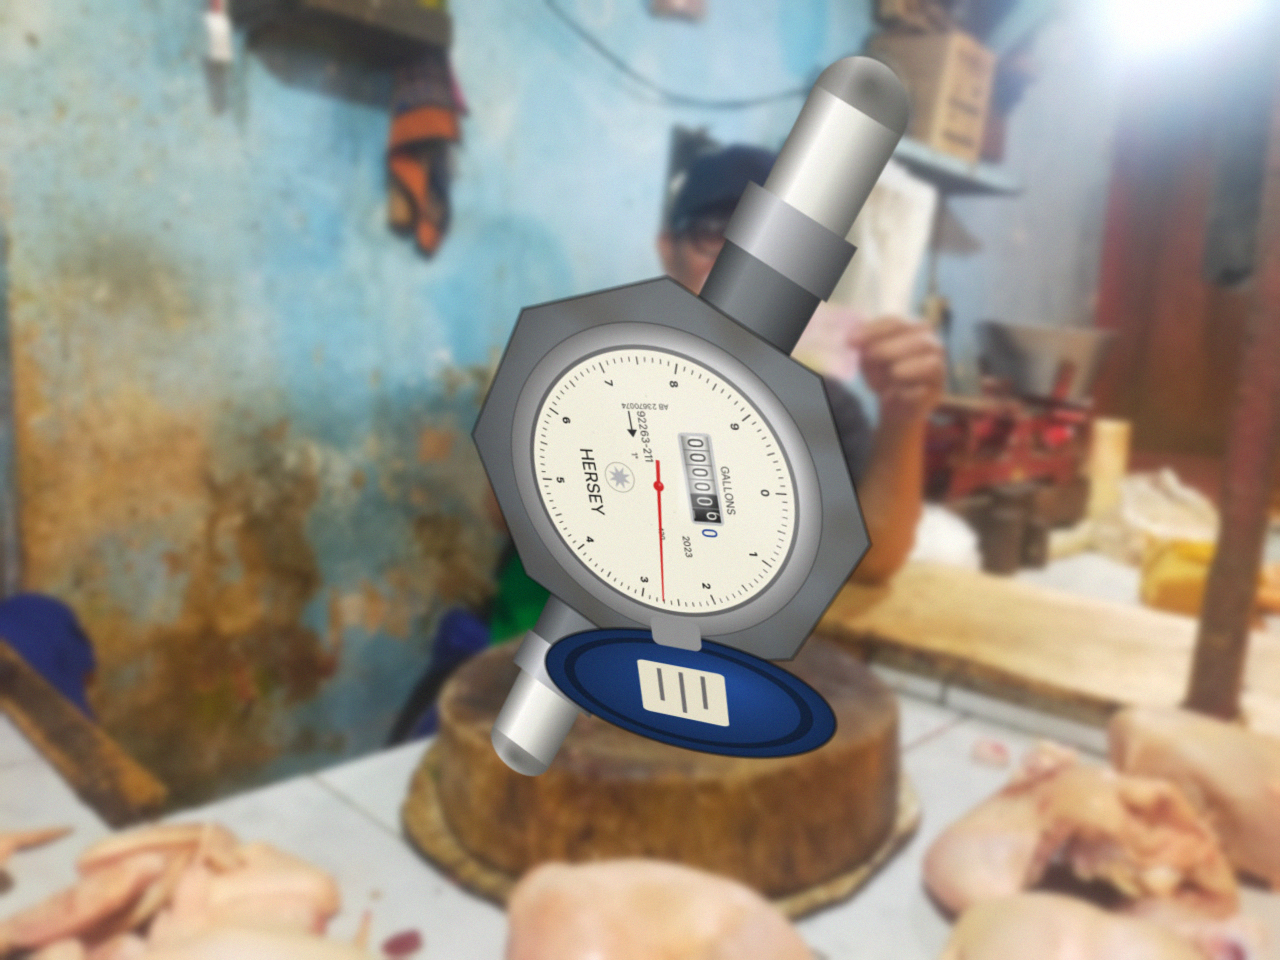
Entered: 62.7 gal
